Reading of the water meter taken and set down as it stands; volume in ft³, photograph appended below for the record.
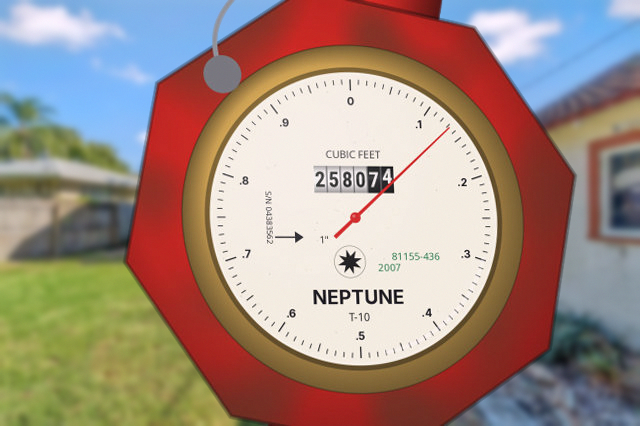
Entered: 258074.13 ft³
